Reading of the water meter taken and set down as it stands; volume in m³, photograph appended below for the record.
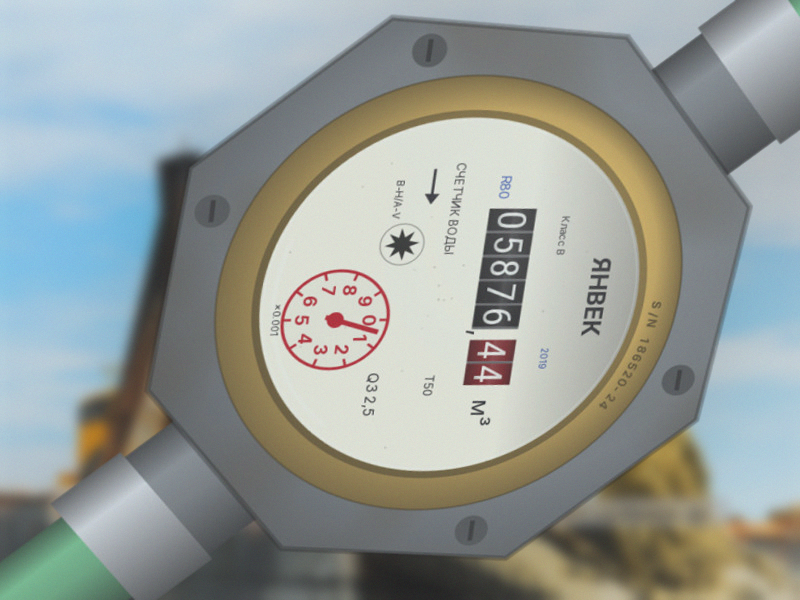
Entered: 5876.440 m³
